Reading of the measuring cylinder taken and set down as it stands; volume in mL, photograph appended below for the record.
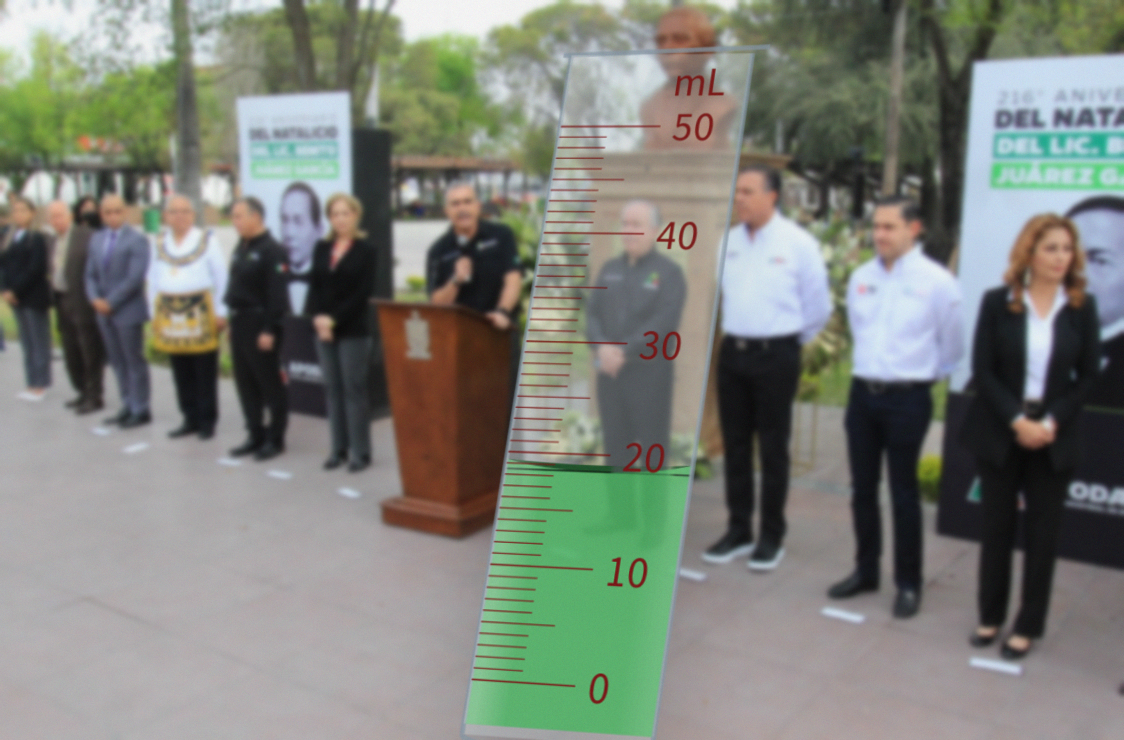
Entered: 18.5 mL
